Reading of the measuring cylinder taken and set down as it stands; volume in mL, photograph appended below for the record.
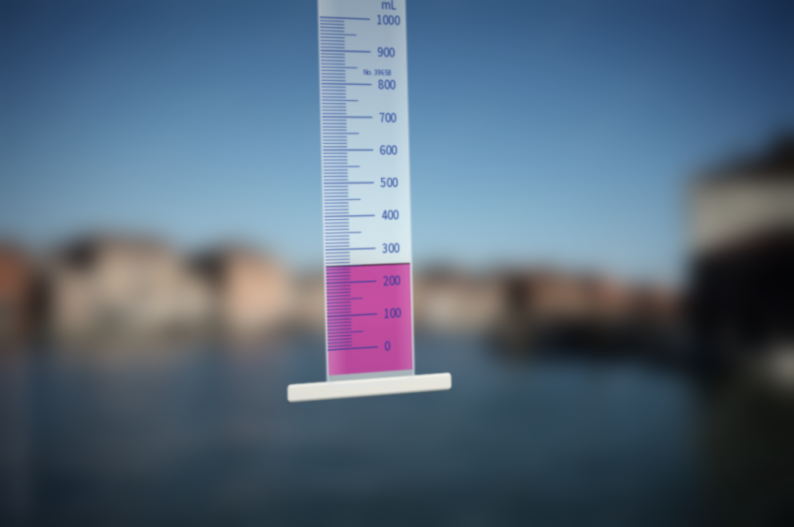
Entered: 250 mL
